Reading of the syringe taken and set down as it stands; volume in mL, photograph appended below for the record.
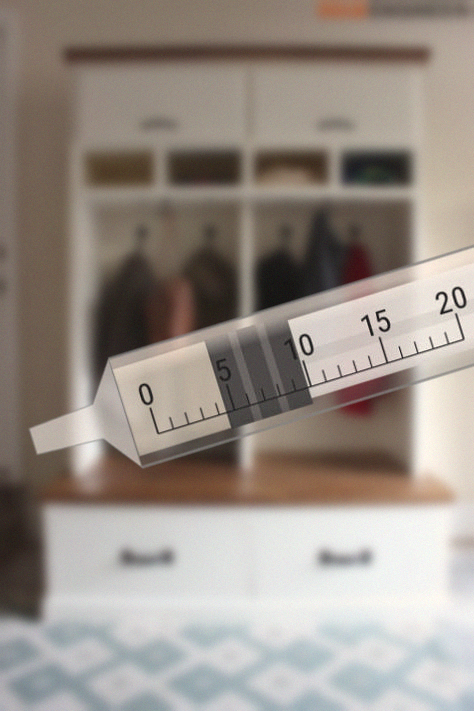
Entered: 4.5 mL
